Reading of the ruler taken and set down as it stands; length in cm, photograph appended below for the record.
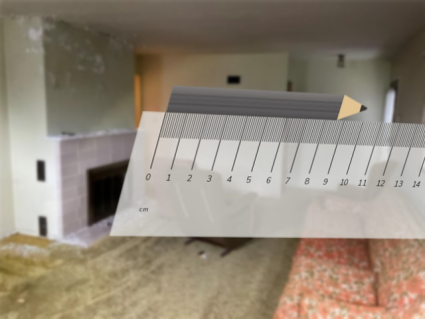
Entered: 10 cm
